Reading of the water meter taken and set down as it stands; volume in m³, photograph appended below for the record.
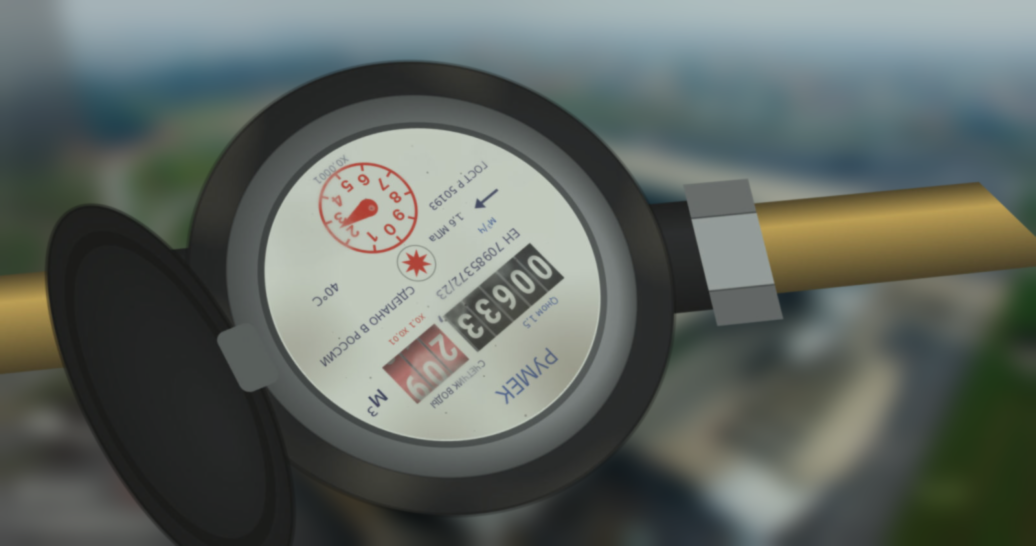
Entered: 633.2092 m³
